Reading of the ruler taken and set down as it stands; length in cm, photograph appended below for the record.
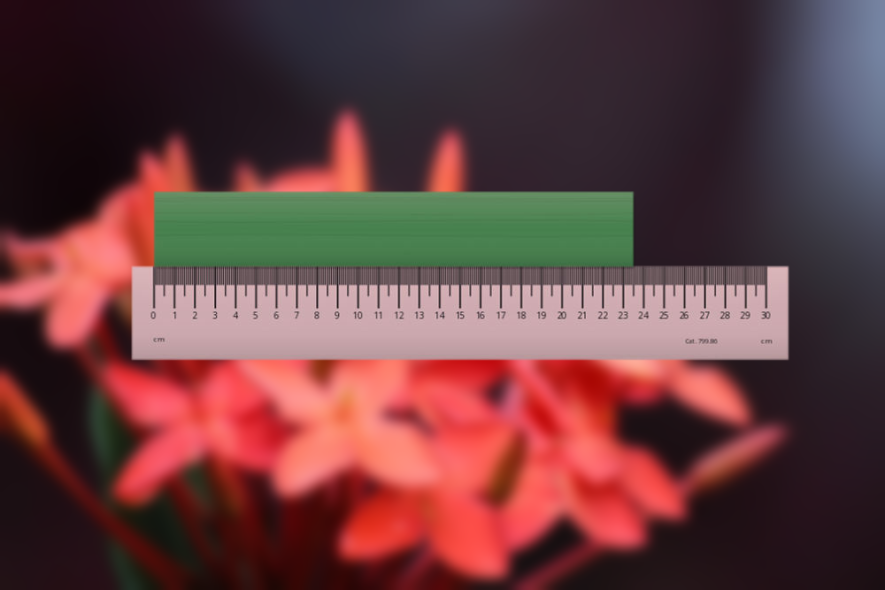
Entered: 23.5 cm
